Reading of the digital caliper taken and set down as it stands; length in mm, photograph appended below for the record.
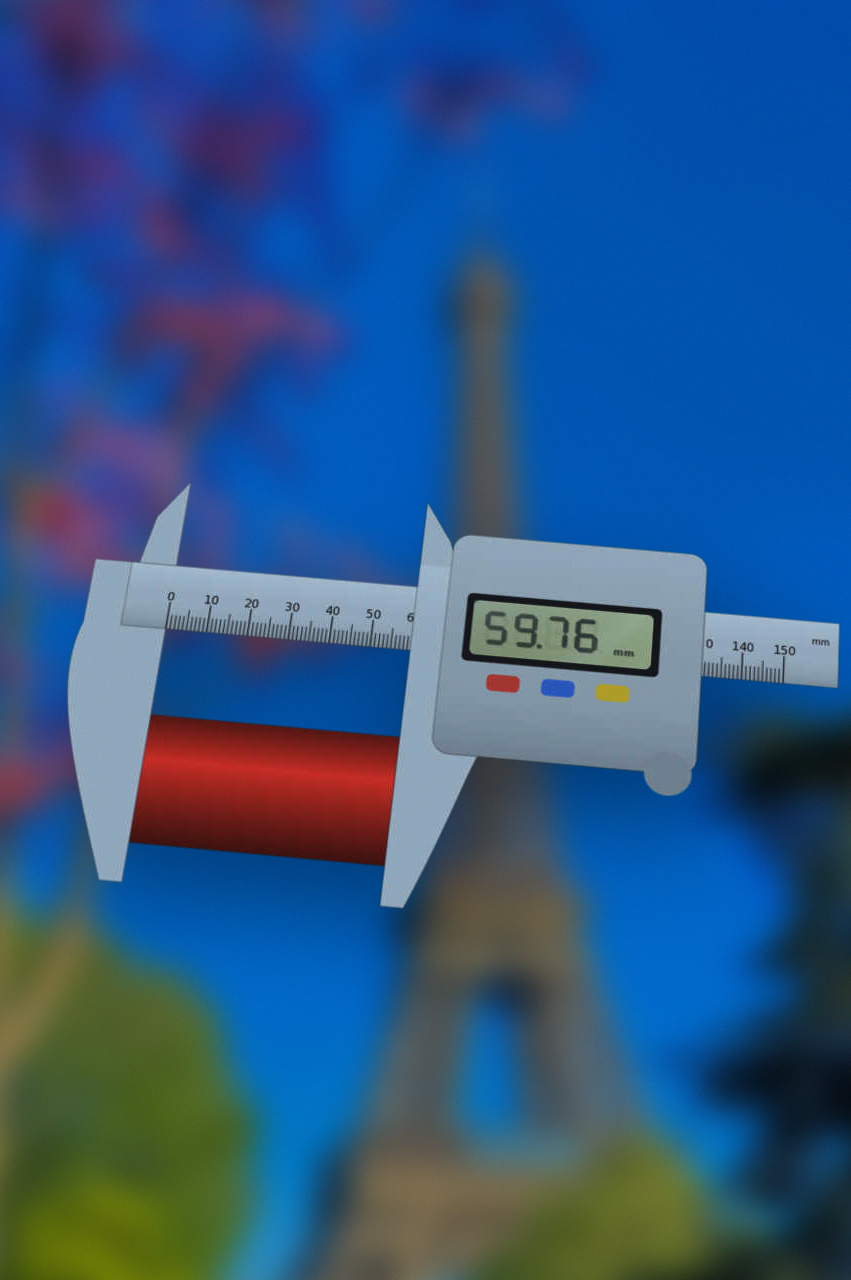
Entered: 59.76 mm
